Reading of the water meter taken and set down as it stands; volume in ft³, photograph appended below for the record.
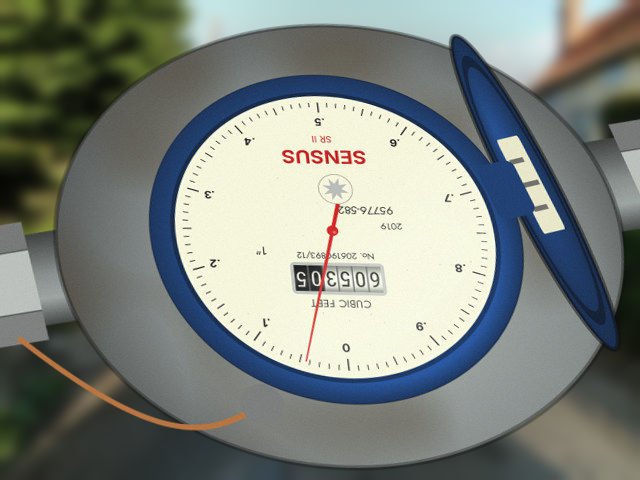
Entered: 605305.04 ft³
